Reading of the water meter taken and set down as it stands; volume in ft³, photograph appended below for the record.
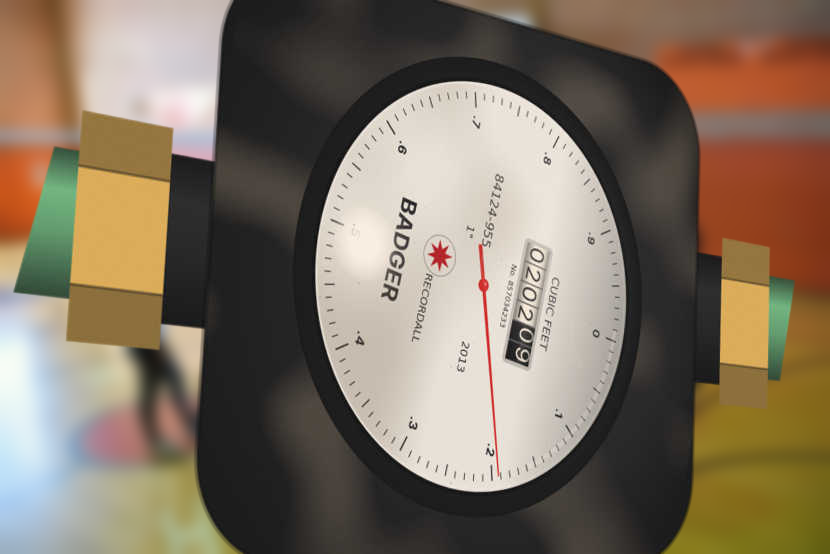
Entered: 20209.19 ft³
